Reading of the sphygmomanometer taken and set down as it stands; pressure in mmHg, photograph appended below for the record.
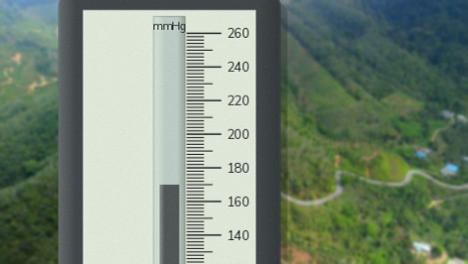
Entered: 170 mmHg
